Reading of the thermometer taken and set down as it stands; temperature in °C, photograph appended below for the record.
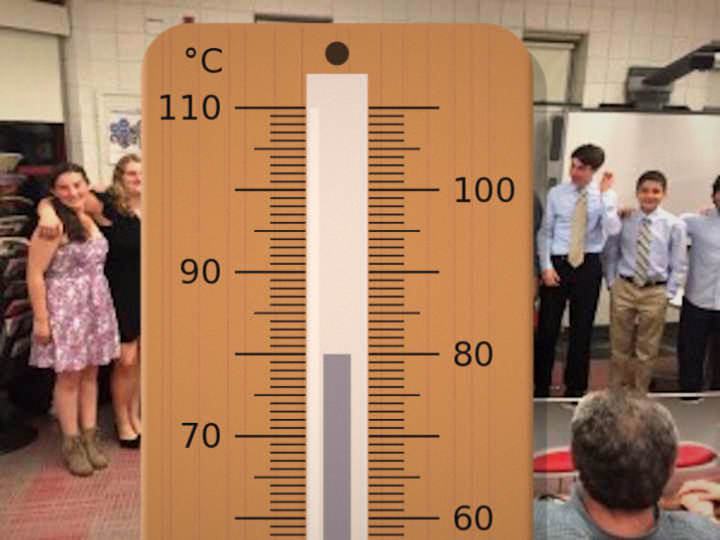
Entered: 80 °C
